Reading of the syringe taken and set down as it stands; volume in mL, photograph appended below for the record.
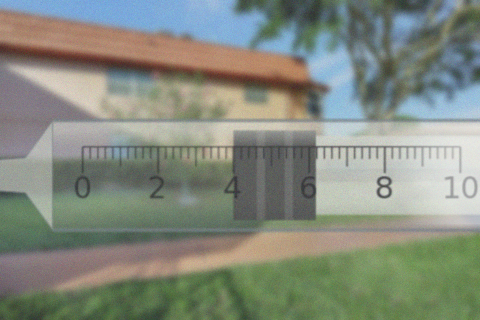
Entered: 4 mL
